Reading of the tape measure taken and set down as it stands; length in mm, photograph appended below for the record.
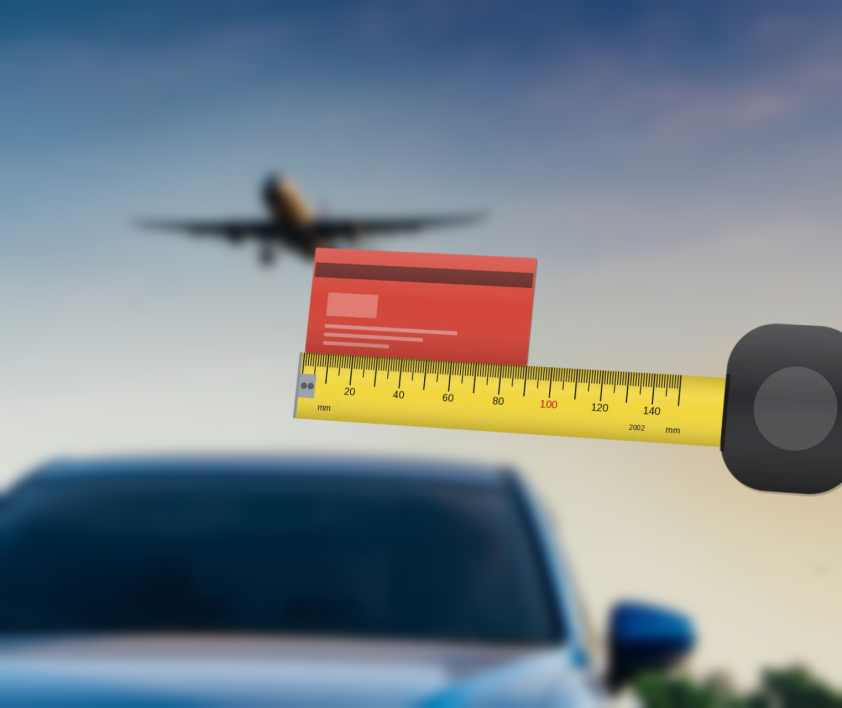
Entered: 90 mm
